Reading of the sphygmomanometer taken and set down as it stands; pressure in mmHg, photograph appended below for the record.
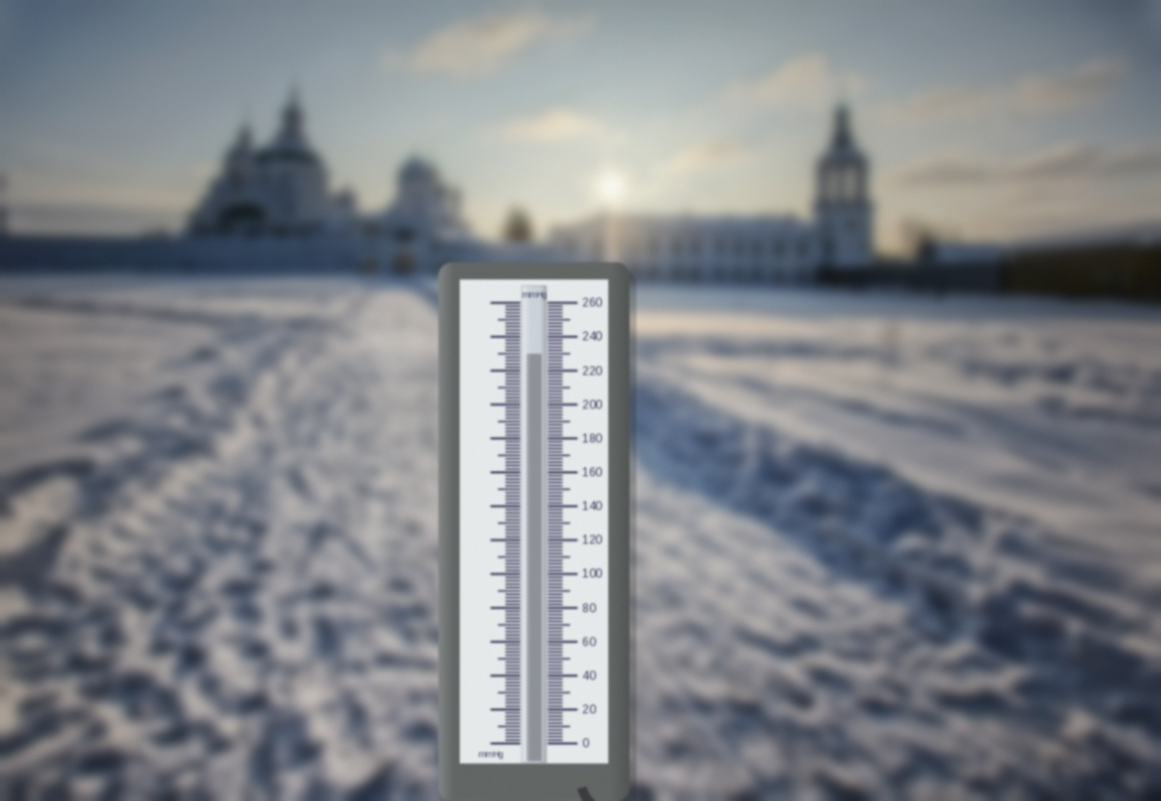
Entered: 230 mmHg
